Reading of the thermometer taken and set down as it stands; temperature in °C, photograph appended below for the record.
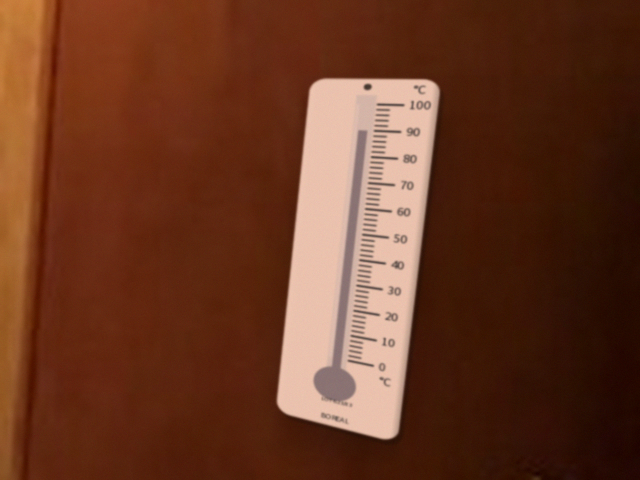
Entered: 90 °C
